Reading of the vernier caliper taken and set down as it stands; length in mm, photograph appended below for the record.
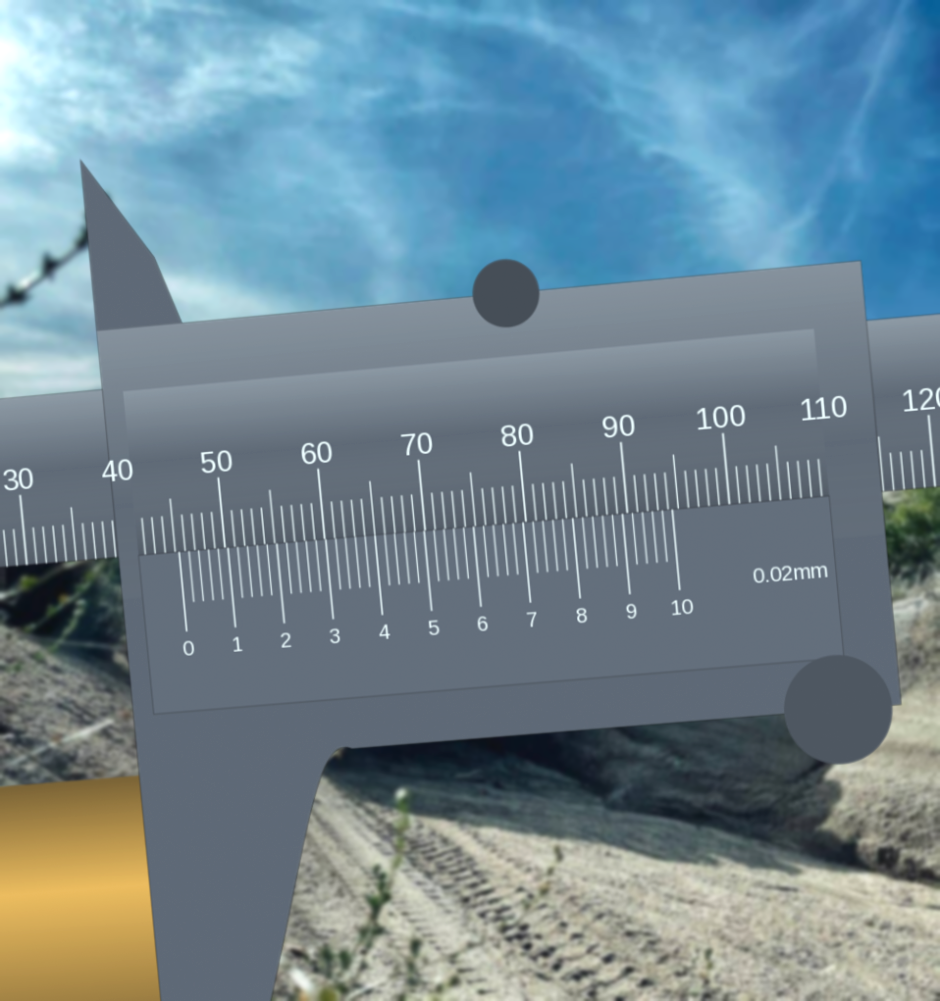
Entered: 45.4 mm
